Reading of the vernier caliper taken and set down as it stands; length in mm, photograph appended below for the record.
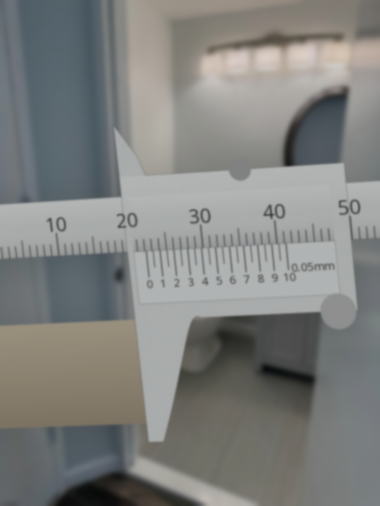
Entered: 22.2 mm
